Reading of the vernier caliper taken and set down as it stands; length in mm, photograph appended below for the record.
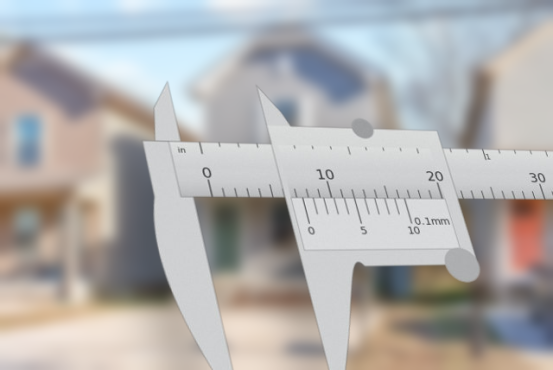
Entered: 7.5 mm
